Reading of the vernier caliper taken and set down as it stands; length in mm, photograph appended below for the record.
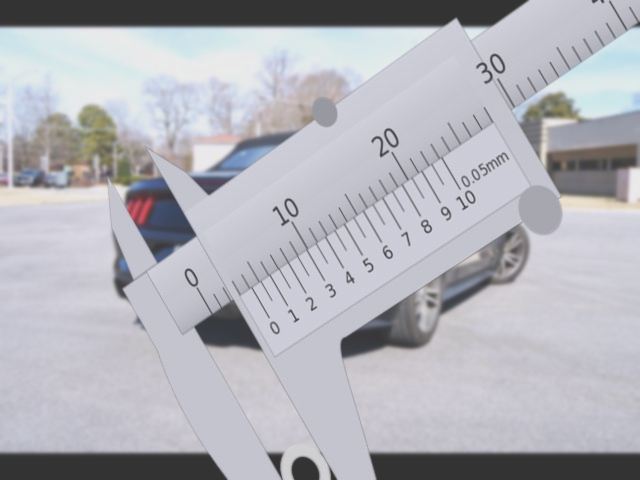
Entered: 4.2 mm
